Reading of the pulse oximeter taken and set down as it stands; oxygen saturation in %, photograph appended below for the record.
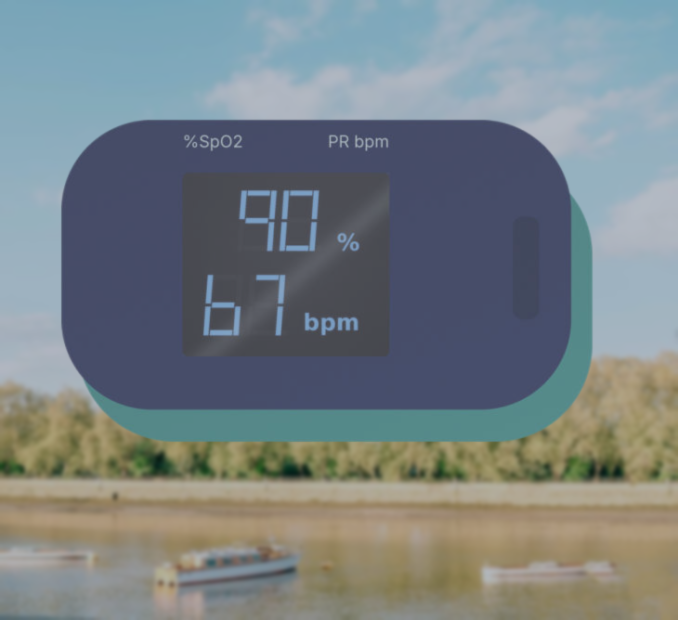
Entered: 90 %
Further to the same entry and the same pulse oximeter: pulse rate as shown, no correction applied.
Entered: 67 bpm
